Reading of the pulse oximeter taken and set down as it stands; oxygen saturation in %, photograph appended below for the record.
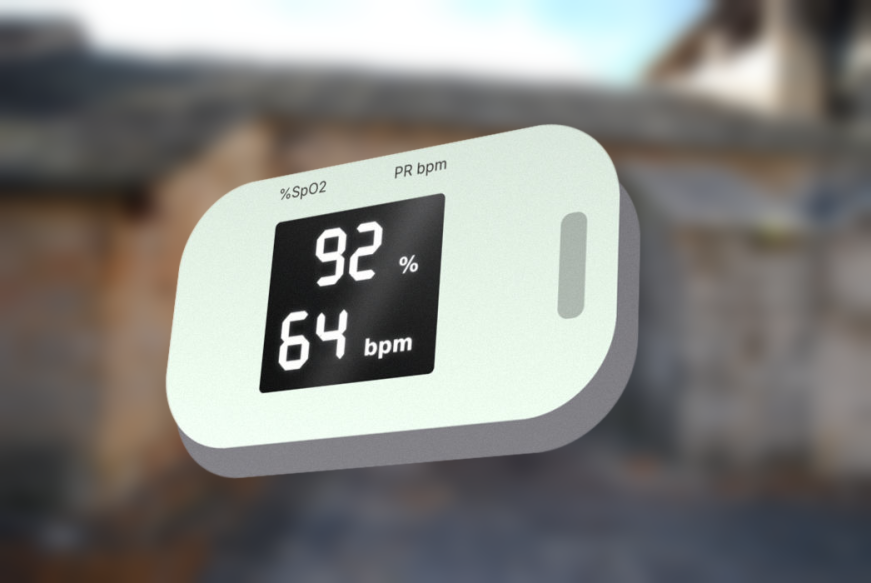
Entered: 92 %
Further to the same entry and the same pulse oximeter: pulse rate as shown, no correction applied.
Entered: 64 bpm
